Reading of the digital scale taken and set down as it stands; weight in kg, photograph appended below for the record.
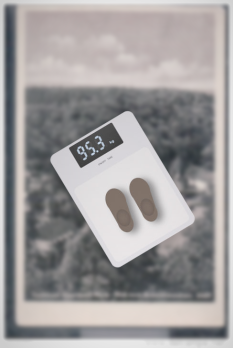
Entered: 95.3 kg
